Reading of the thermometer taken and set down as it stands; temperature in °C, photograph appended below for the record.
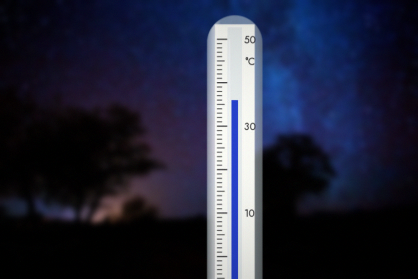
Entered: 36 °C
